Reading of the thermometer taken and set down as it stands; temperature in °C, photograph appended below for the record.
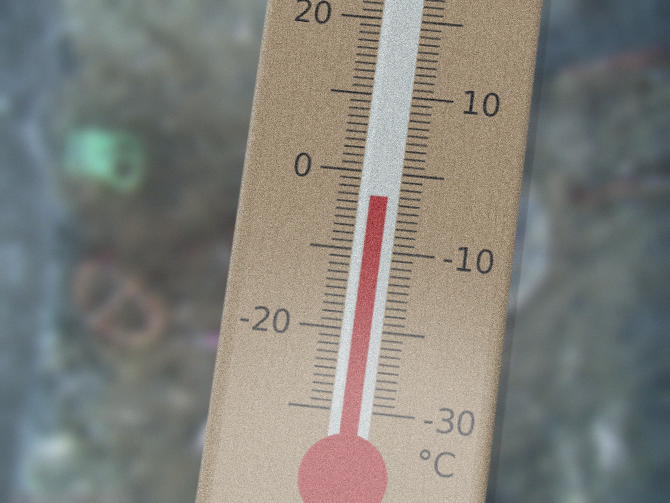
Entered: -3 °C
